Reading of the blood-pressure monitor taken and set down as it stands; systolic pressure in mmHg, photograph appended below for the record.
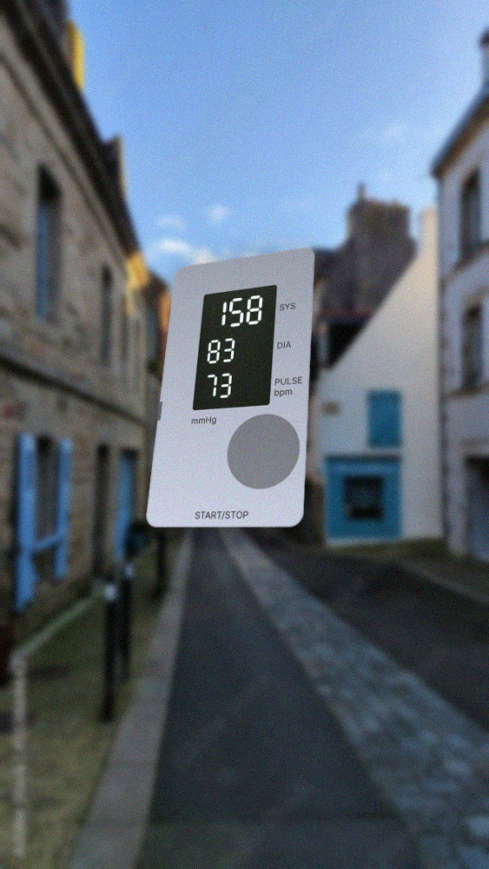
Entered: 158 mmHg
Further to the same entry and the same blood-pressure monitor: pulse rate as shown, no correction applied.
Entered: 73 bpm
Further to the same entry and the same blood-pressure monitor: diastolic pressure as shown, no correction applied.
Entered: 83 mmHg
